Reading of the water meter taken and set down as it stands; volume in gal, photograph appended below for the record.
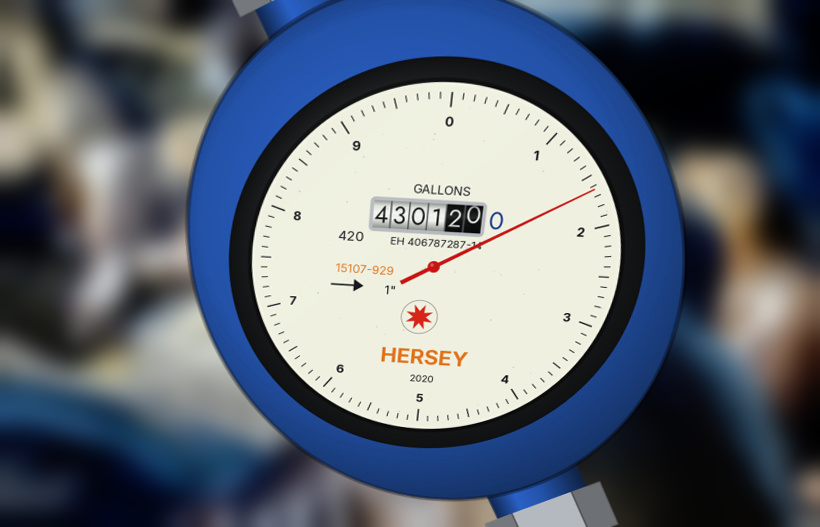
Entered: 4301201.6 gal
